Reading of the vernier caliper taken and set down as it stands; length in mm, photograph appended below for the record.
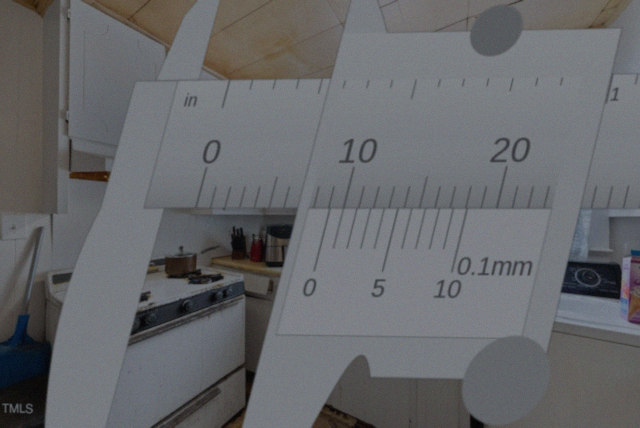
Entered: 9.1 mm
